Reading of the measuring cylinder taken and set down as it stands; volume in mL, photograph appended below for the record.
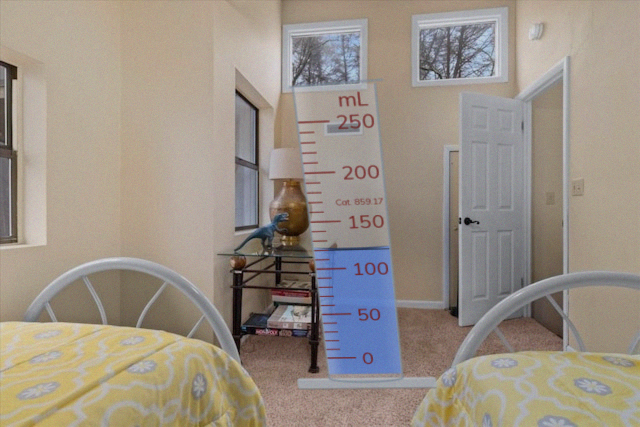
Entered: 120 mL
